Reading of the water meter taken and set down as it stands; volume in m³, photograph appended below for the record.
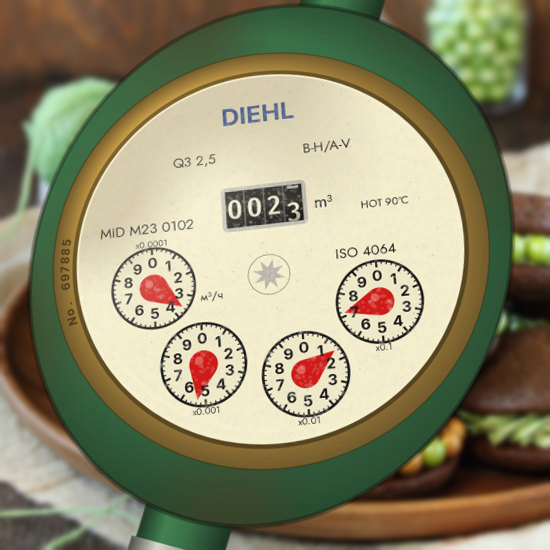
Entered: 22.7153 m³
